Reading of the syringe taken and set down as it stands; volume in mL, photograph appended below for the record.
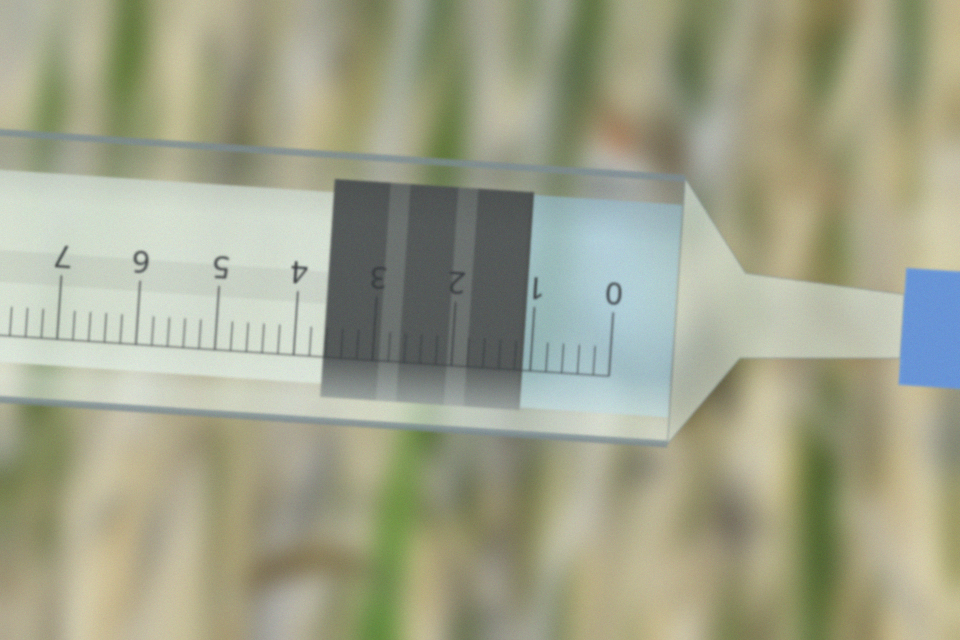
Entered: 1.1 mL
